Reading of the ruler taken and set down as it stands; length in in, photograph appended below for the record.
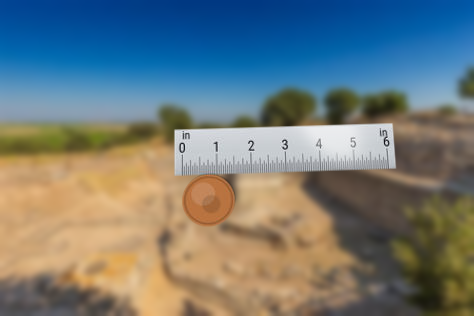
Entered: 1.5 in
